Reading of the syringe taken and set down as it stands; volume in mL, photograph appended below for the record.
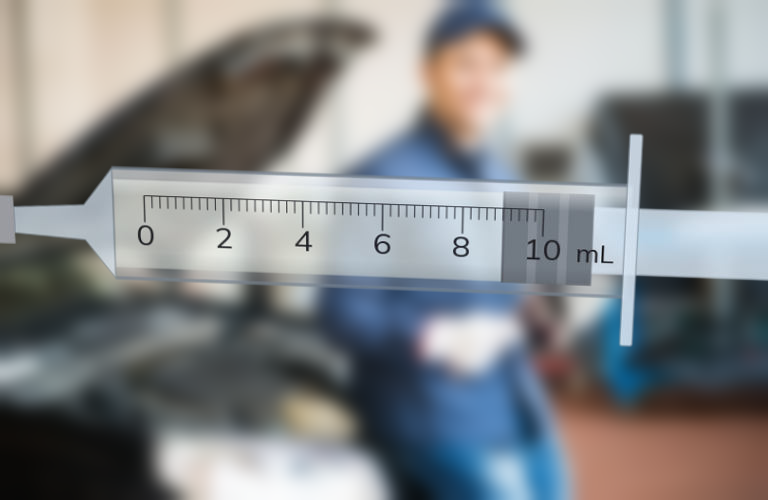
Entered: 9 mL
